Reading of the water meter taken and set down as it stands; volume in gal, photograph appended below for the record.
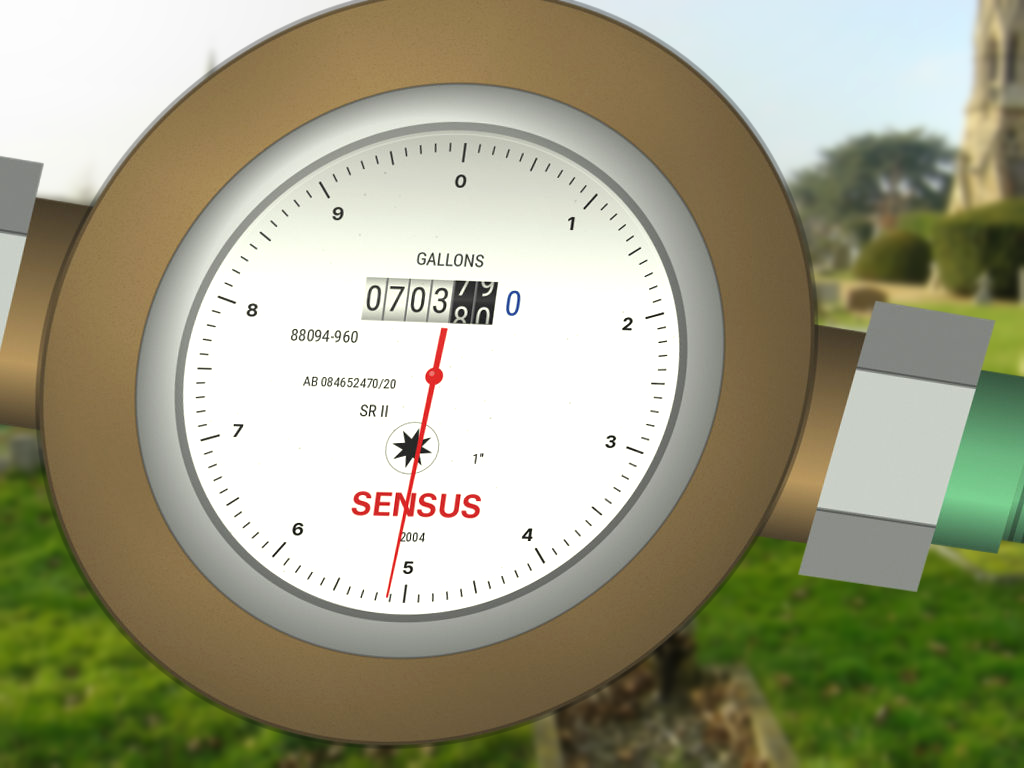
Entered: 703795.1 gal
